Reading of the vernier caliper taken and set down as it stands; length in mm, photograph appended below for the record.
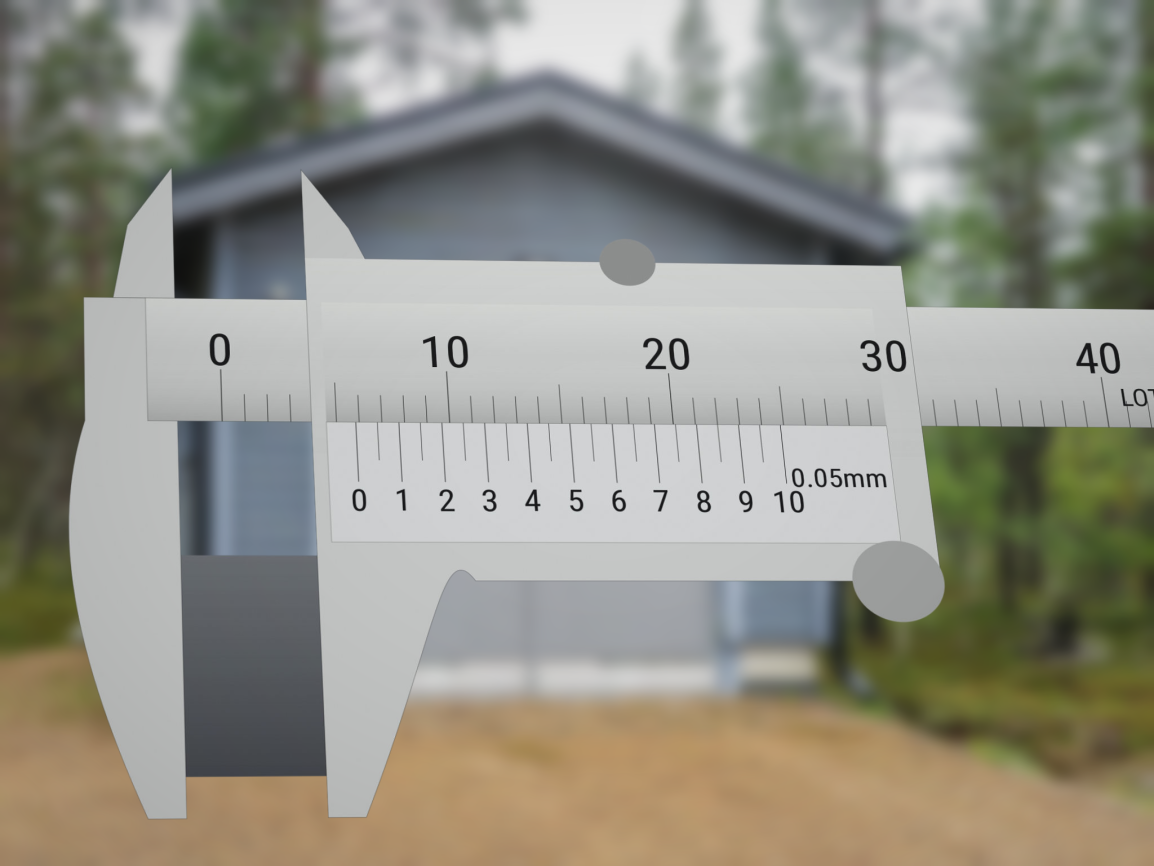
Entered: 5.85 mm
